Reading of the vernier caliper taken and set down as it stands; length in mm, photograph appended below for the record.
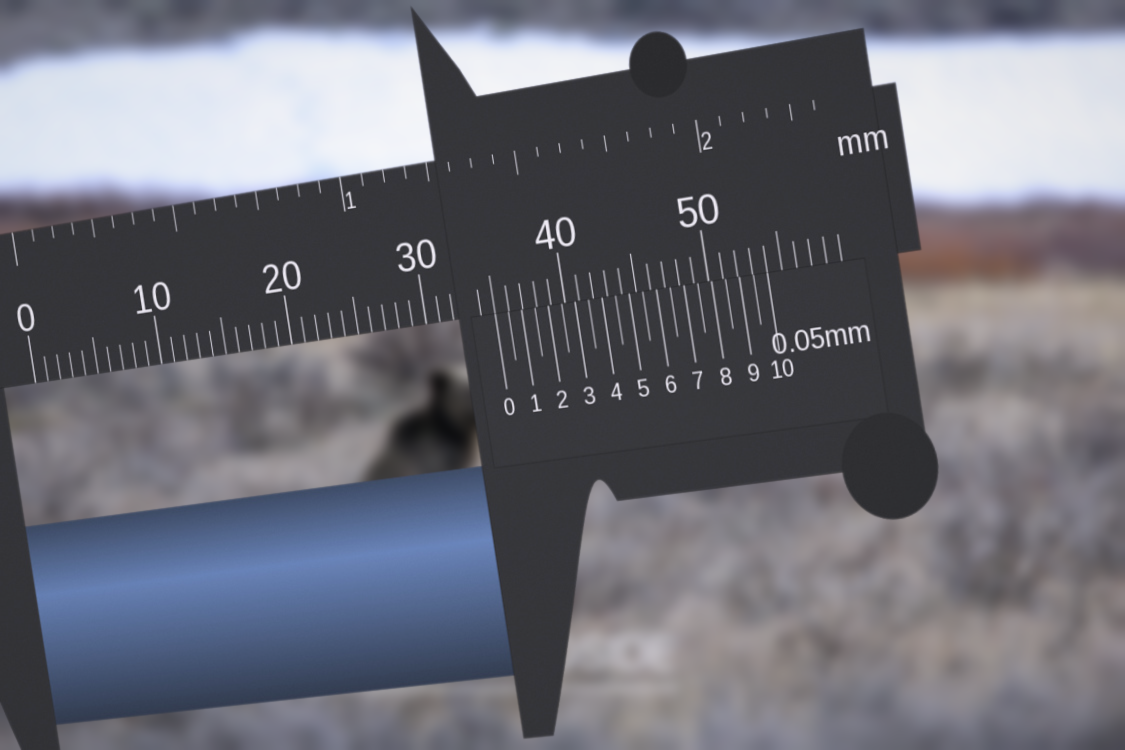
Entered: 35.0 mm
